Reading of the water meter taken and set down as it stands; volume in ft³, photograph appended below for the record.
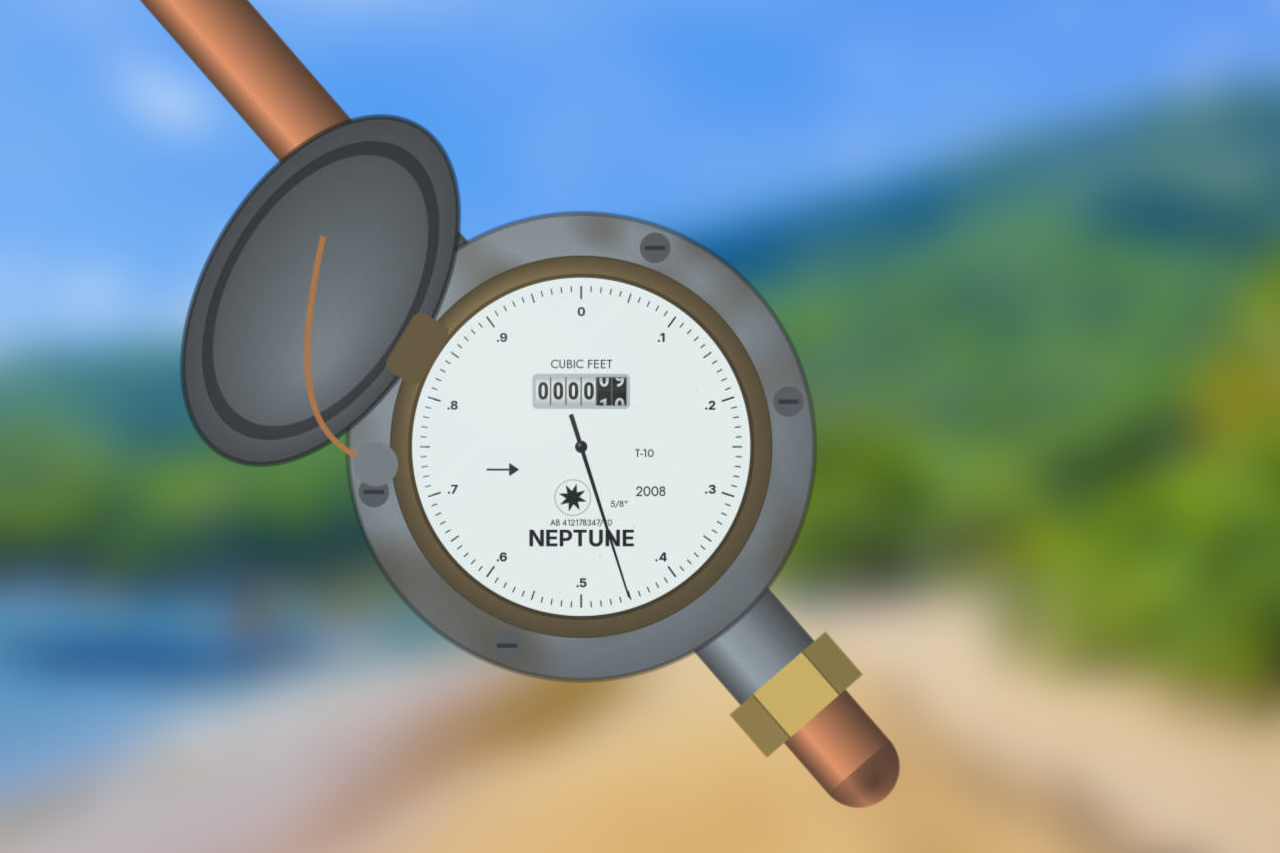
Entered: 9.45 ft³
